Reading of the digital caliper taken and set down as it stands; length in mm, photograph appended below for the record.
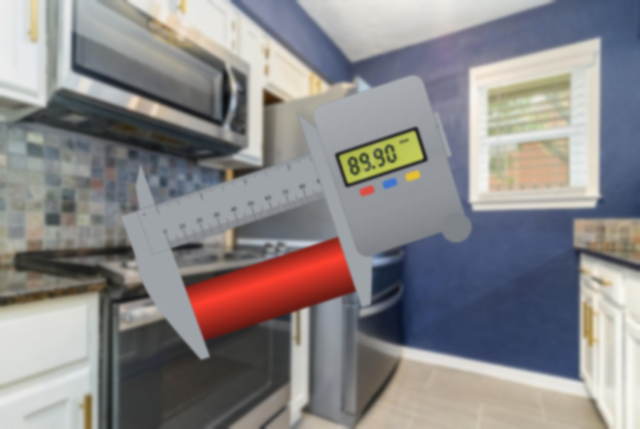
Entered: 89.90 mm
